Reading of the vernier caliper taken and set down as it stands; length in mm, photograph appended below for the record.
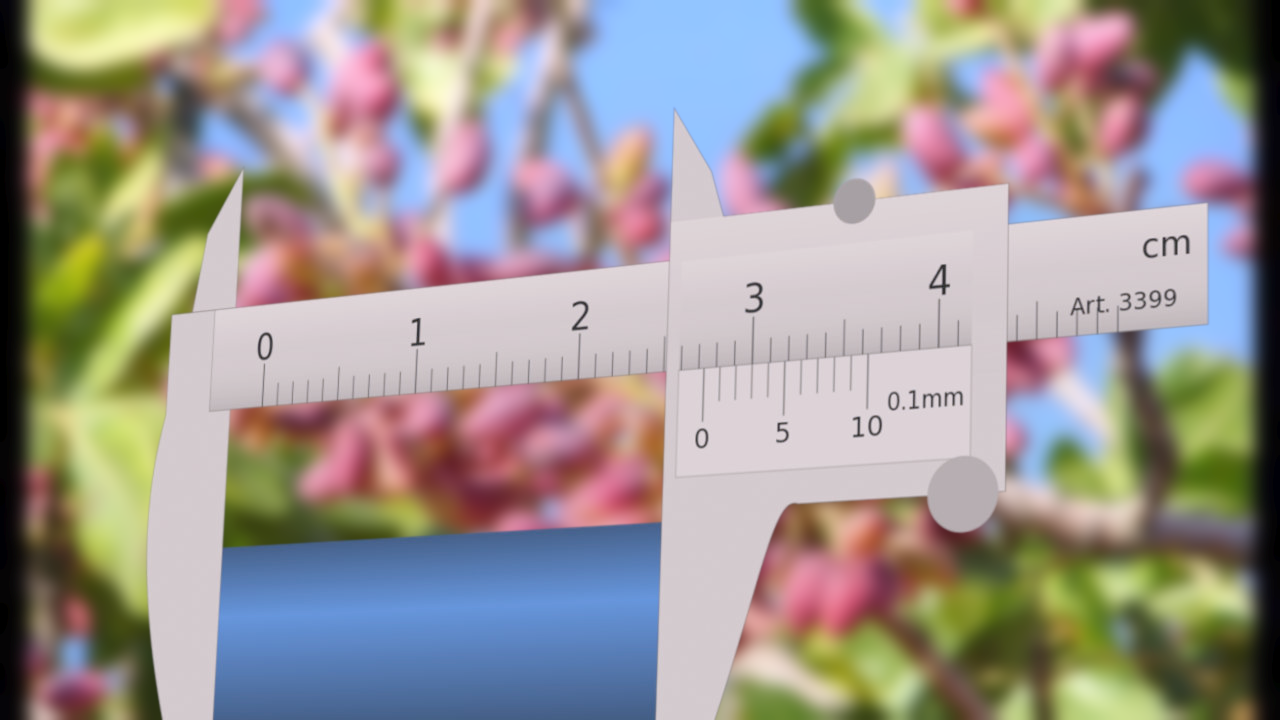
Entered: 27.3 mm
